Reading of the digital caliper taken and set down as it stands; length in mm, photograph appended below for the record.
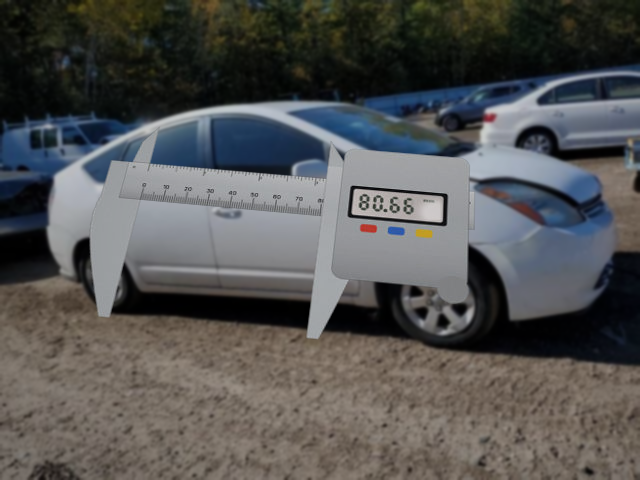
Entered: 80.66 mm
